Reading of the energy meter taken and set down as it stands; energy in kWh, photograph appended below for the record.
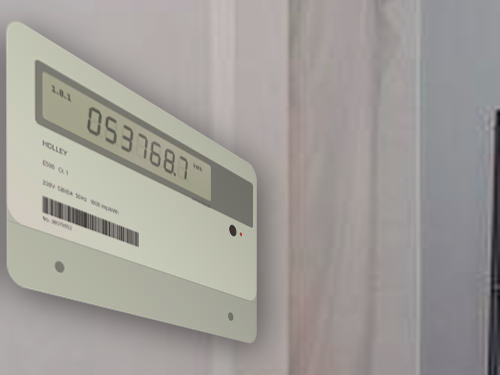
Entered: 53768.7 kWh
